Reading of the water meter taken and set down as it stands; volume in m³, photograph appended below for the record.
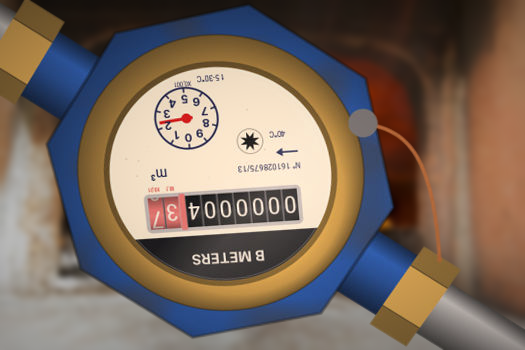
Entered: 4.372 m³
